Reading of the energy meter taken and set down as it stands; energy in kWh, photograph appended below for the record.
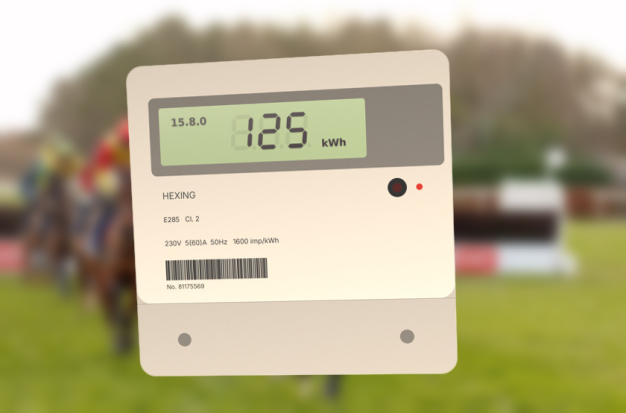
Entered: 125 kWh
